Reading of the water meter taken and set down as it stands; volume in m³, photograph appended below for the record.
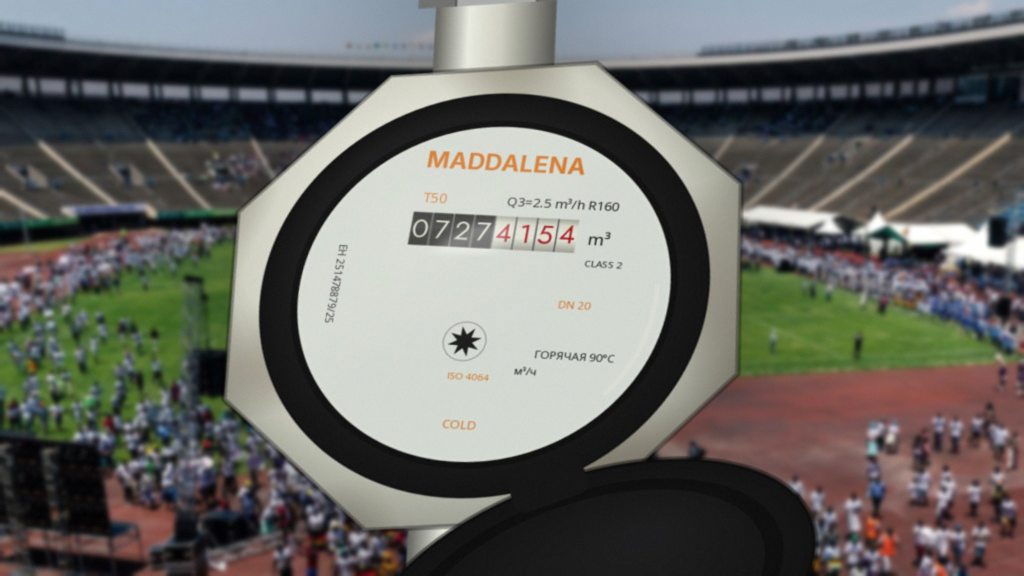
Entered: 727.4154 m³
